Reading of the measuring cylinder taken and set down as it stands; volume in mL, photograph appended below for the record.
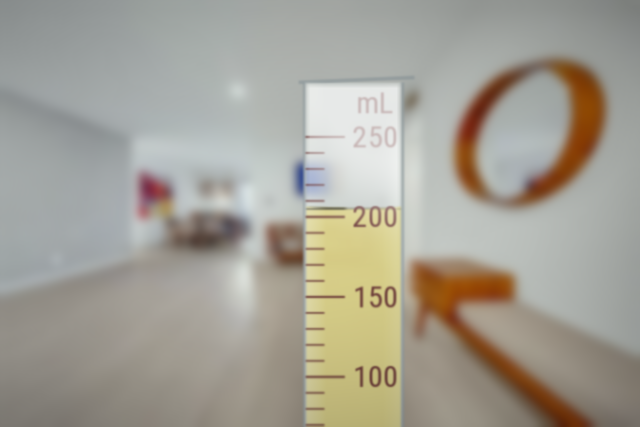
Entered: 205 mL
